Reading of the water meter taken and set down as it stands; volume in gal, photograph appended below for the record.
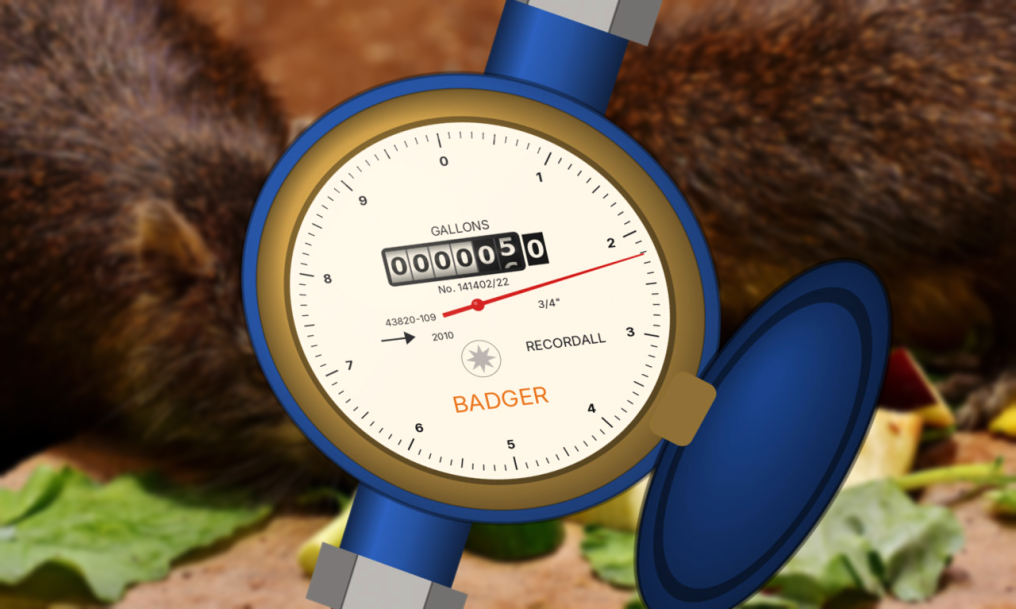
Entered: 52.2 gal
